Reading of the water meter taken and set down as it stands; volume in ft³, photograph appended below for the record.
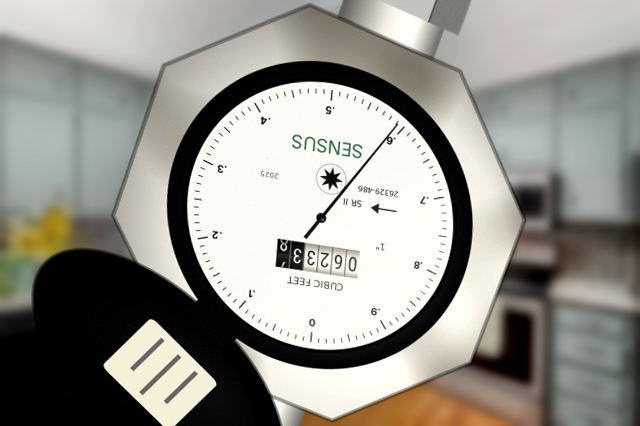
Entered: 62337.59 ft³
